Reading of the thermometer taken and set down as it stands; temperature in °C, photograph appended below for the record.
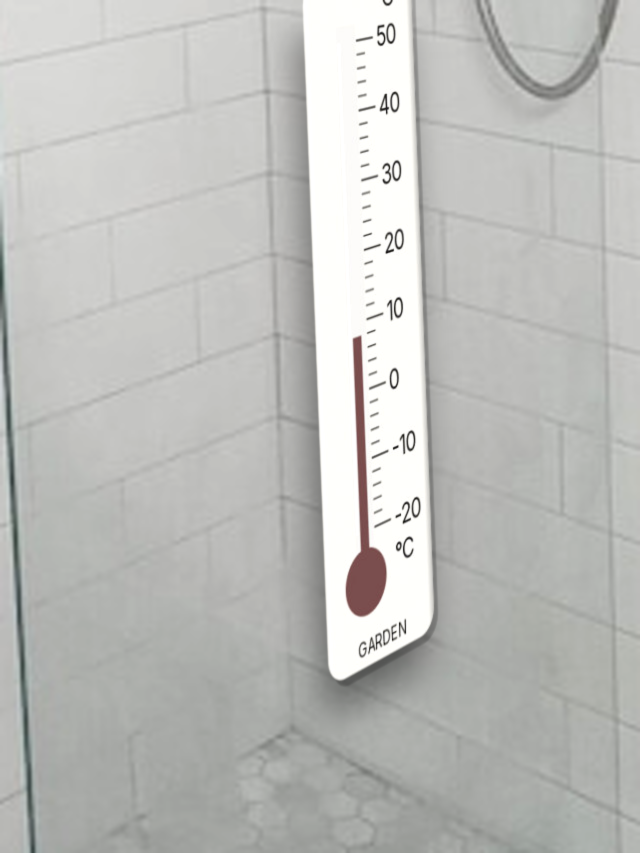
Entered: 8 °C
